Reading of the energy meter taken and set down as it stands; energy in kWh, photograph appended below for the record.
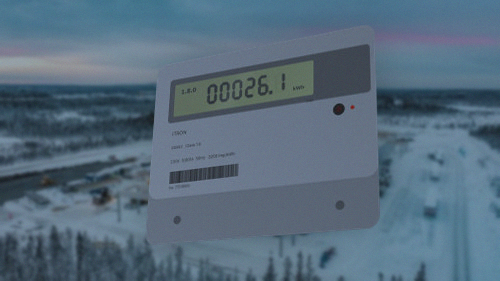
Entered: 26.1 kWh
